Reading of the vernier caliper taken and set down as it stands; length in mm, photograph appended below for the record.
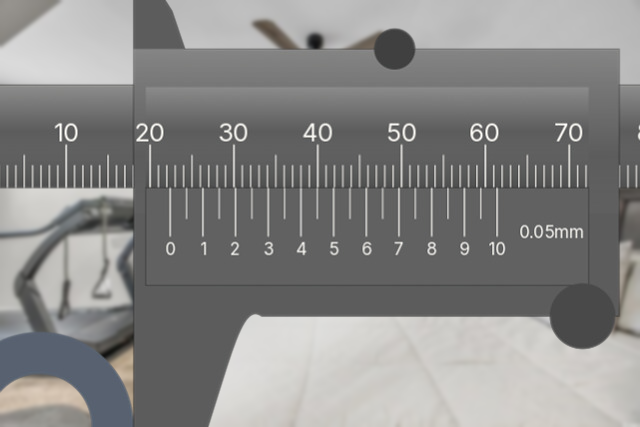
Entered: 22.4 mm
